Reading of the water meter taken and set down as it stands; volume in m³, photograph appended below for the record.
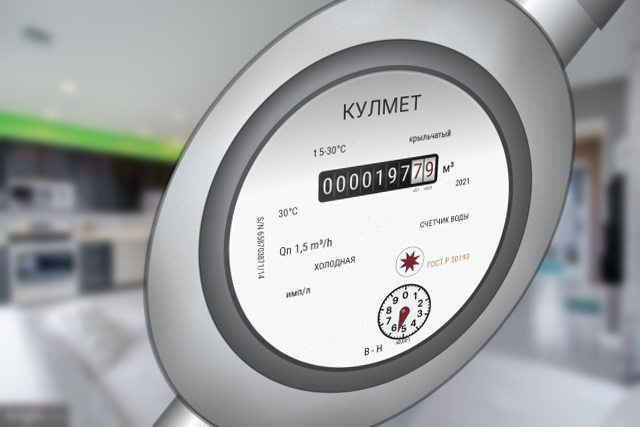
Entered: 197.795 m³
